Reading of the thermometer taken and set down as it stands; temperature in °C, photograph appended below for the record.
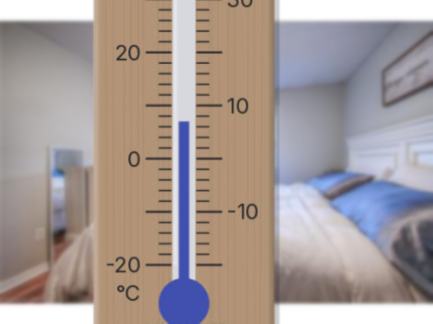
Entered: 7 °C
